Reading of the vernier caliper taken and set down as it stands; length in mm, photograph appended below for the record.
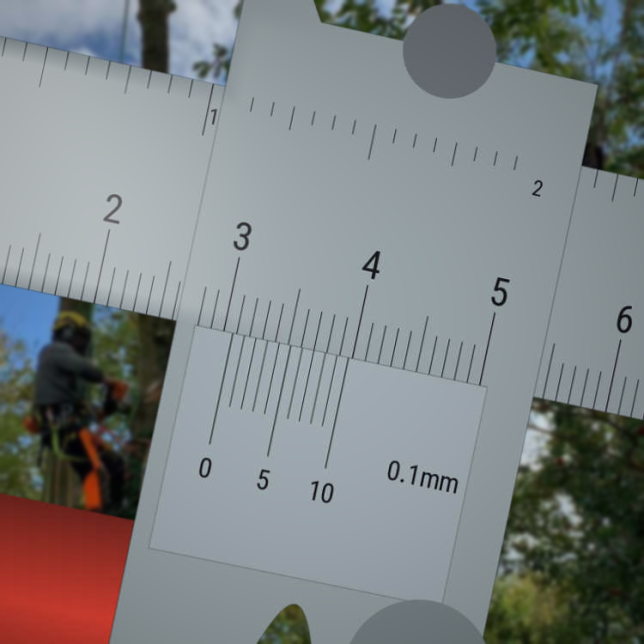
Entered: 30.7 mm
